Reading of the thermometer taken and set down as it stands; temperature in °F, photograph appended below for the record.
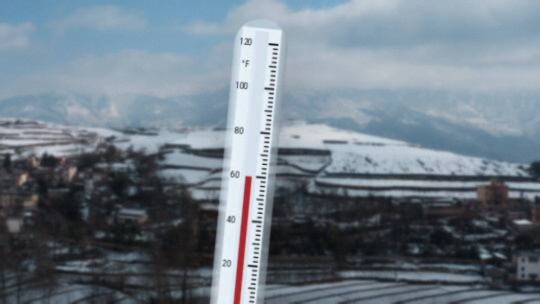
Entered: 60 °F
